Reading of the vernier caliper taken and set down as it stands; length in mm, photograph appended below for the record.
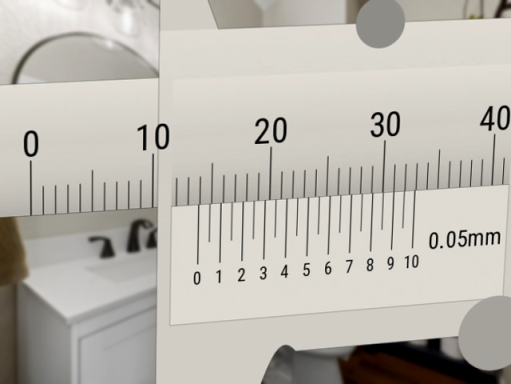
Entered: 13.9 mm
